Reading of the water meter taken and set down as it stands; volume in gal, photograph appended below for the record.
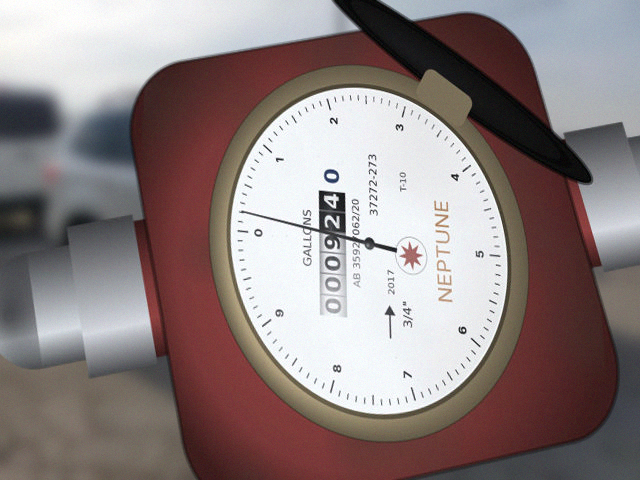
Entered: 9240.2 gal
